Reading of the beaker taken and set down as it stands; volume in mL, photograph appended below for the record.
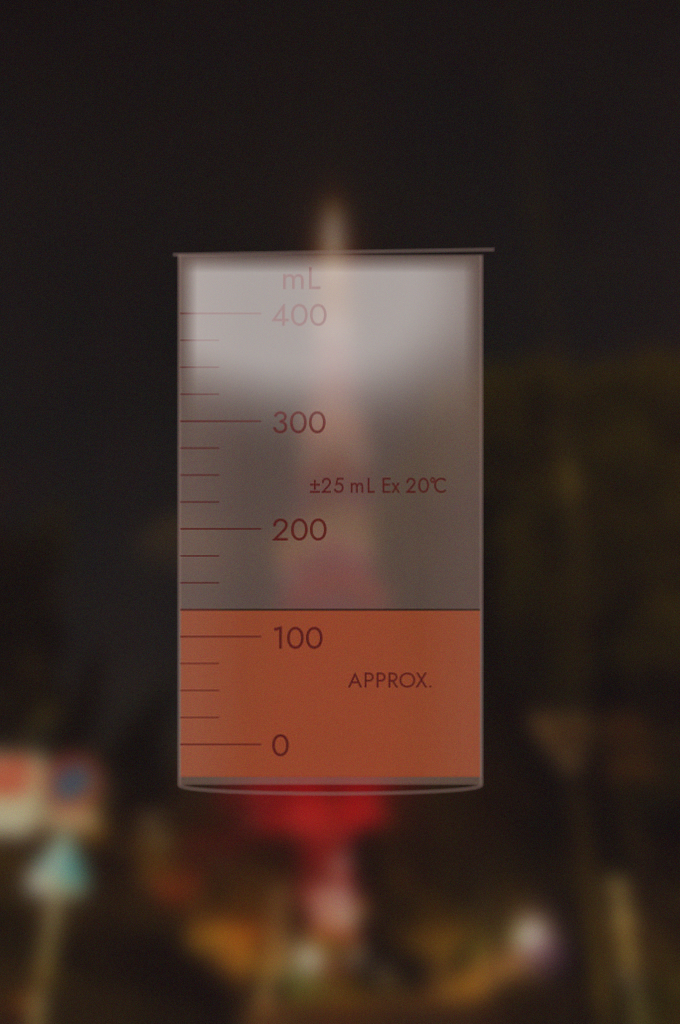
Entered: 125 mL
